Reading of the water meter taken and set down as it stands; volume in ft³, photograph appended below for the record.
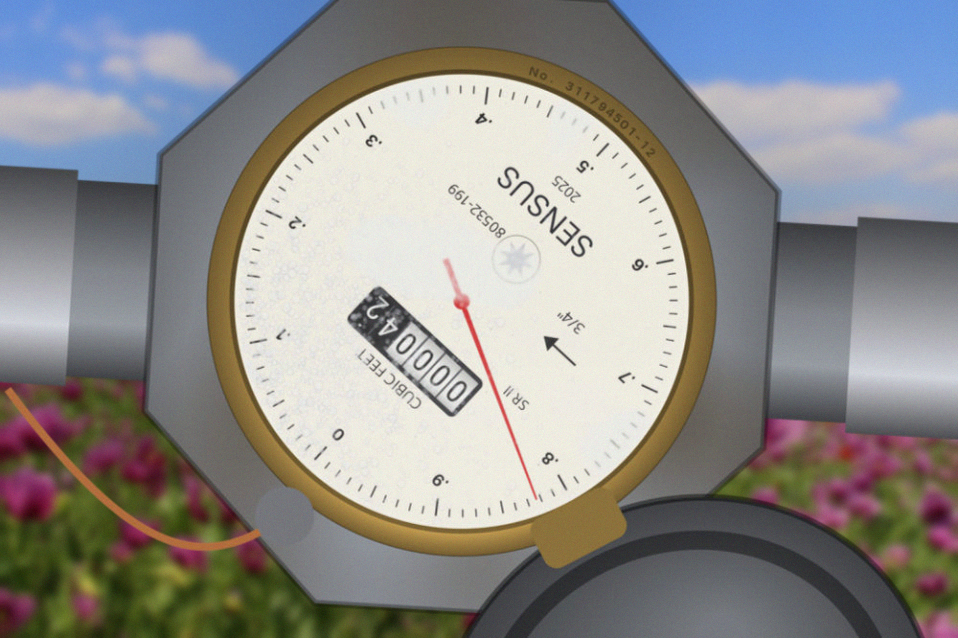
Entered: 41.82 ft³
